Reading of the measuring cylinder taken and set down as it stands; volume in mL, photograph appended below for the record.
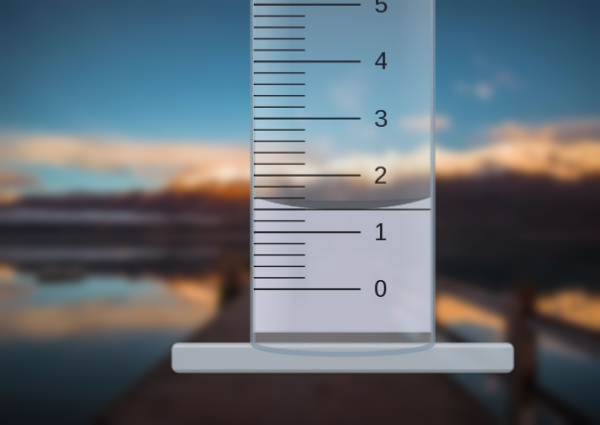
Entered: 1.4 mL
